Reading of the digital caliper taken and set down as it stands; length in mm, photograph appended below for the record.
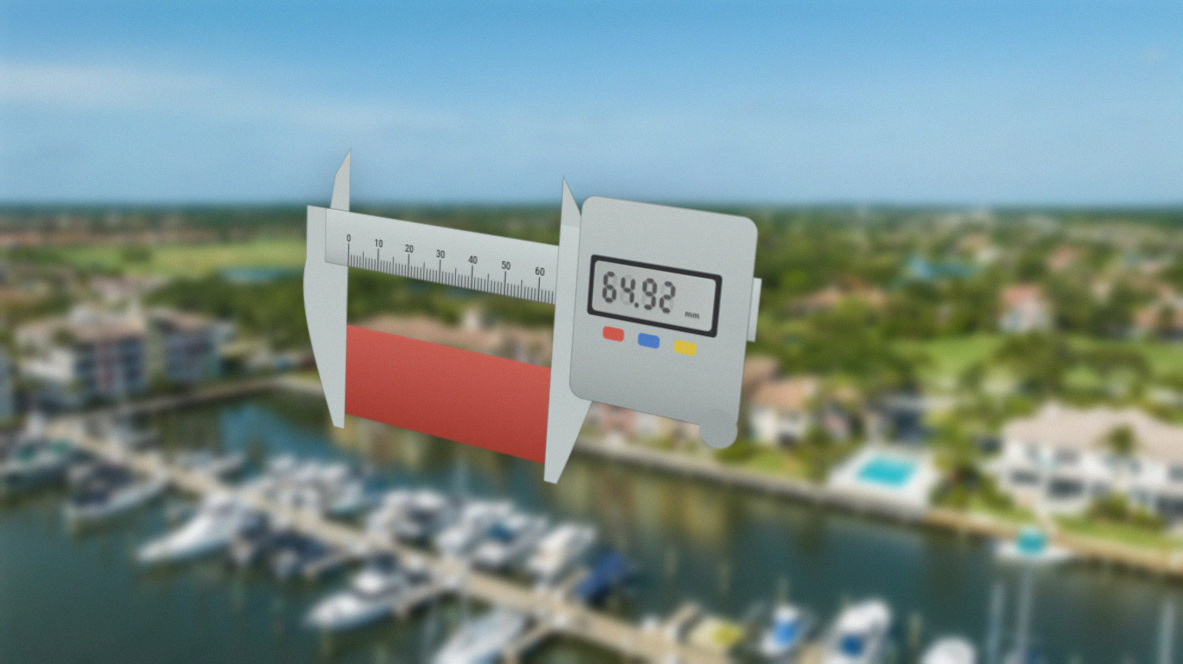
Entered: 64.92 mm
